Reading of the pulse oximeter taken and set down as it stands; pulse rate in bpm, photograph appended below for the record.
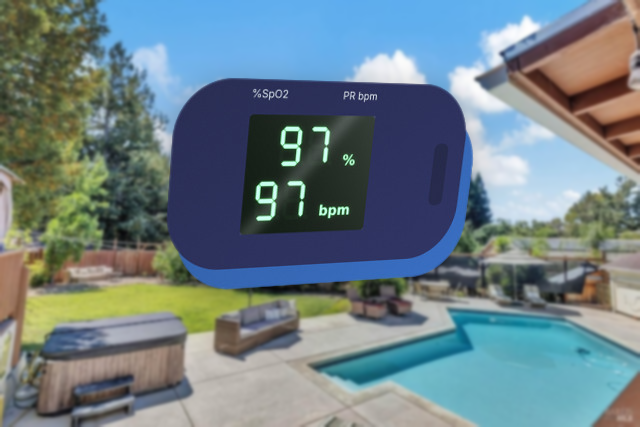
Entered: 97 bpm
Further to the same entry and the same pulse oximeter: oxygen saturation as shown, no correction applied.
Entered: 97 %
